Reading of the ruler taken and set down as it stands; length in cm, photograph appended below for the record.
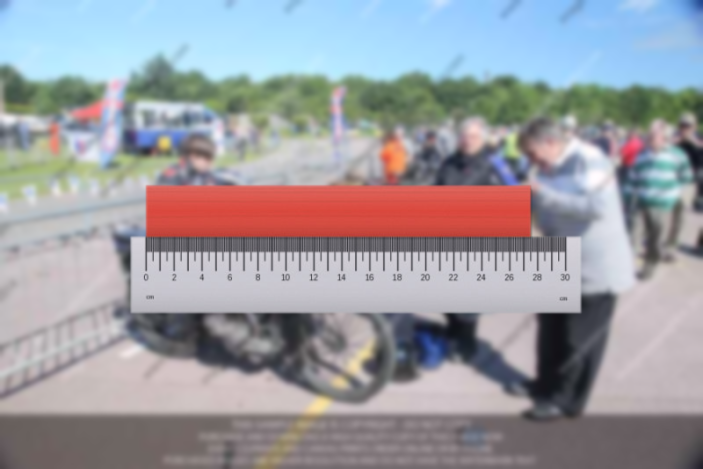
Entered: 27.5 cm
